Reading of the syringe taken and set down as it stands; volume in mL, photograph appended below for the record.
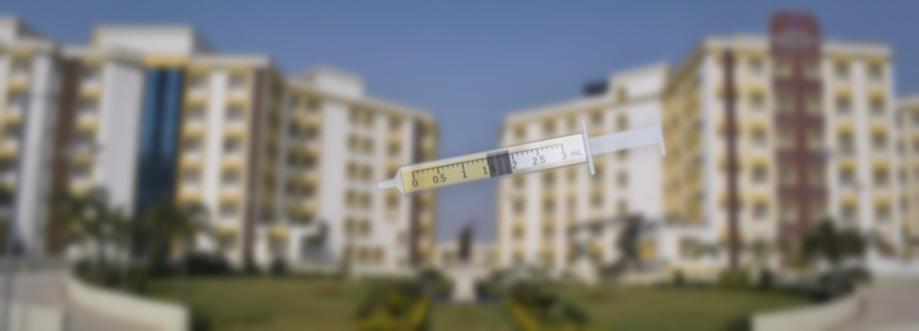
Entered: 1.5 mL
